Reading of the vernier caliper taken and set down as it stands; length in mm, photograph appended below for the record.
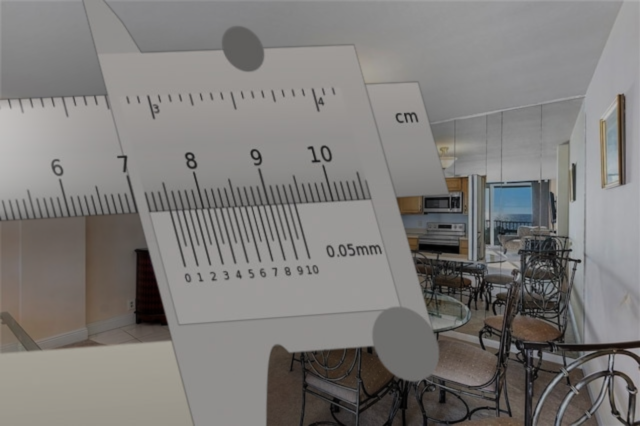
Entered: 75.0 mm
